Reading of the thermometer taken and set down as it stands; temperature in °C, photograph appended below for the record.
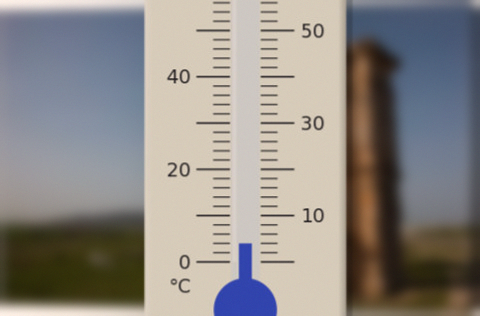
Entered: 4 °C
